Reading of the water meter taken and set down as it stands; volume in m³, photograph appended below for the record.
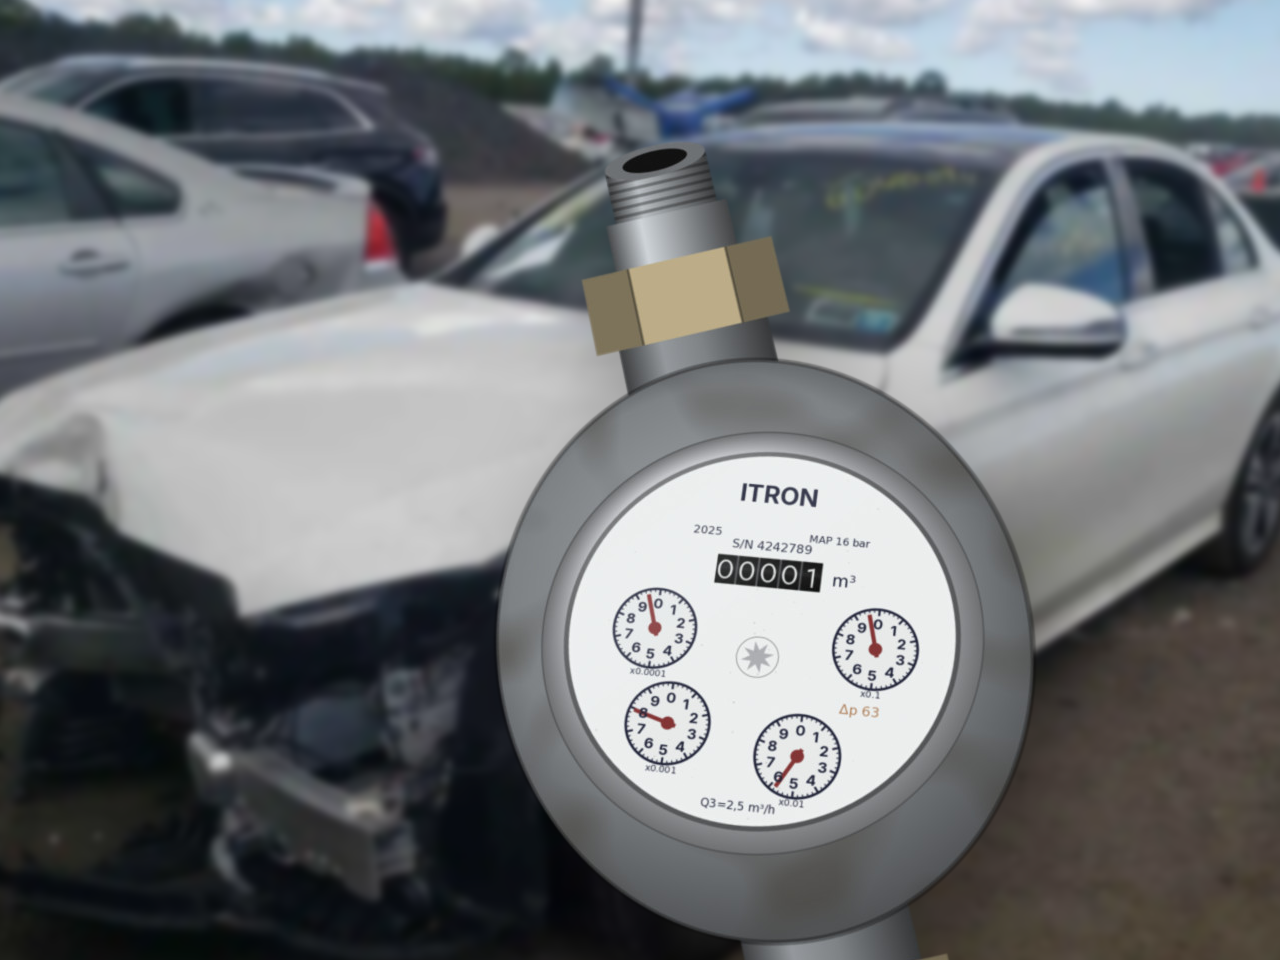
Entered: 0.9579 m³
